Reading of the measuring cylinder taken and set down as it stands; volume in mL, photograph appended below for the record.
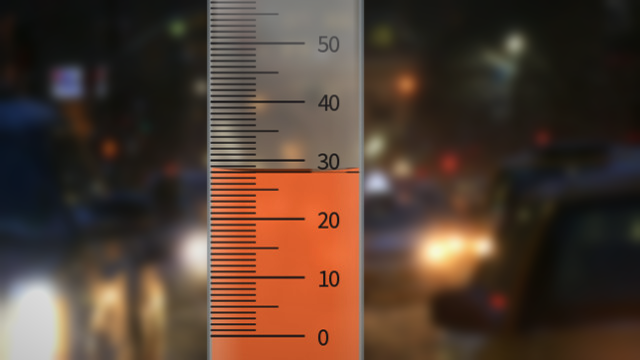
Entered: 28 mL
